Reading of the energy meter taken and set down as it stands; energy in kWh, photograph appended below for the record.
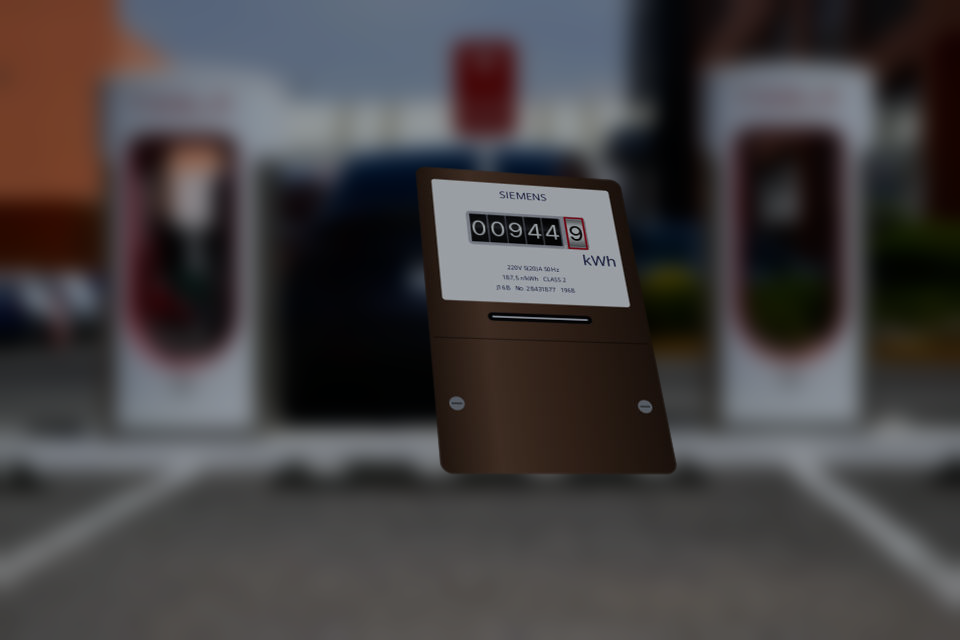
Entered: 944.9 kWh
